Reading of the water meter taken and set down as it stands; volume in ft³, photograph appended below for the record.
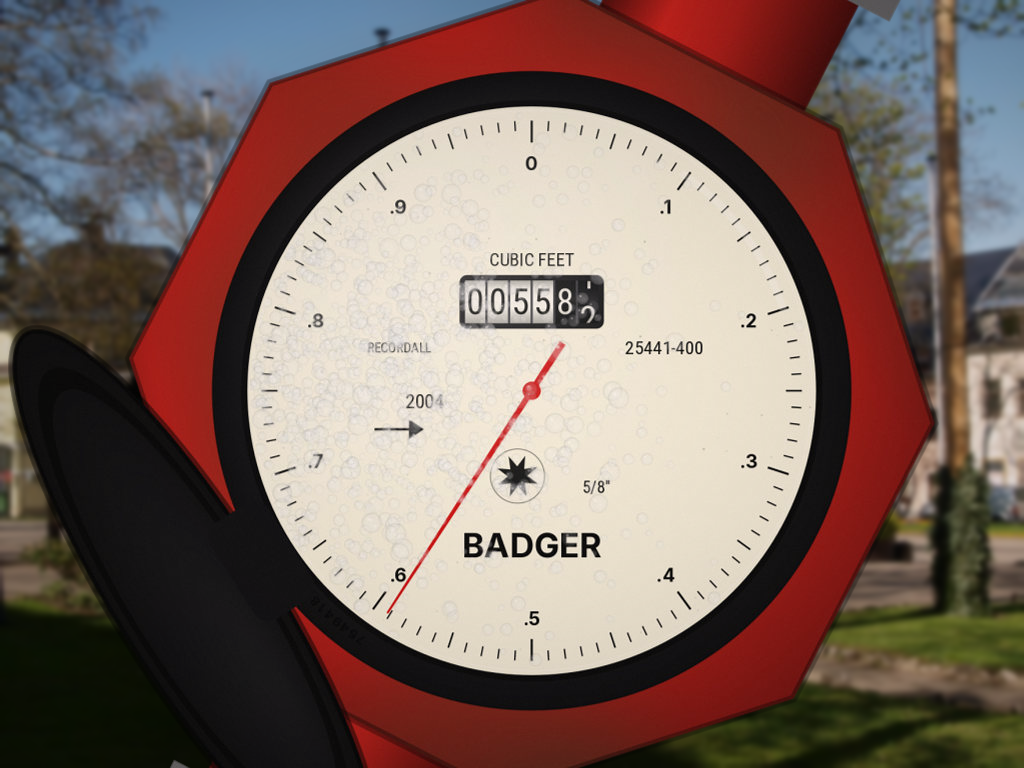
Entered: 5581.59 ft³
